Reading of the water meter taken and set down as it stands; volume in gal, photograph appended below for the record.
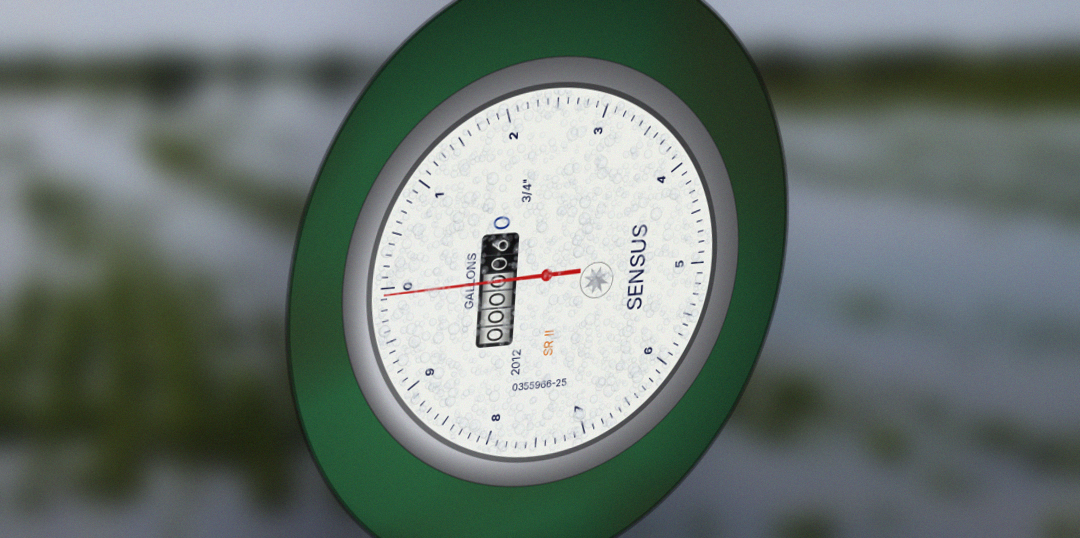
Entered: 59.9 gal
